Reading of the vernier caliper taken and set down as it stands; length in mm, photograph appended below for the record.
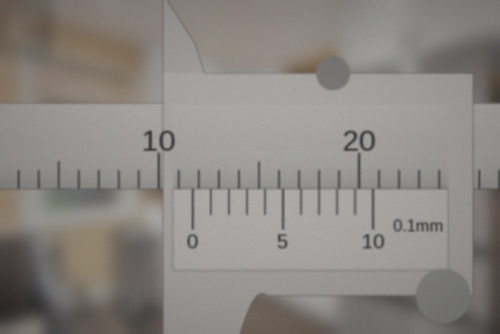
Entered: 11.7 mm
